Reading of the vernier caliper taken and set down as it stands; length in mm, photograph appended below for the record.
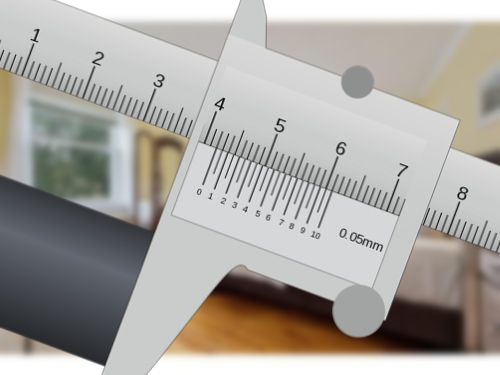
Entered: 42.0 mm
